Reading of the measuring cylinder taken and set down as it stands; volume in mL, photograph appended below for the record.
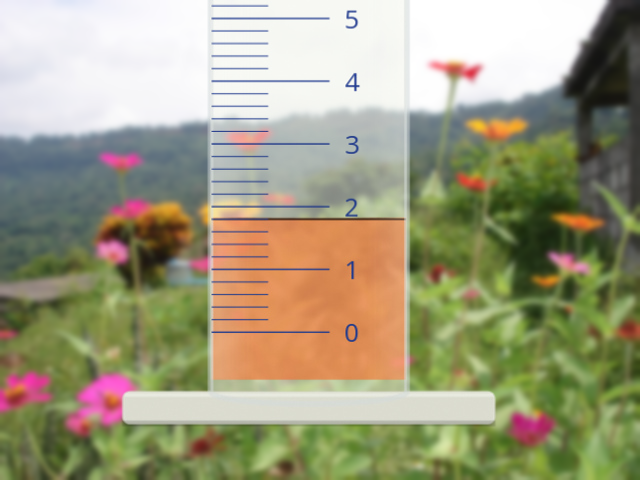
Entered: 1.8 mL
